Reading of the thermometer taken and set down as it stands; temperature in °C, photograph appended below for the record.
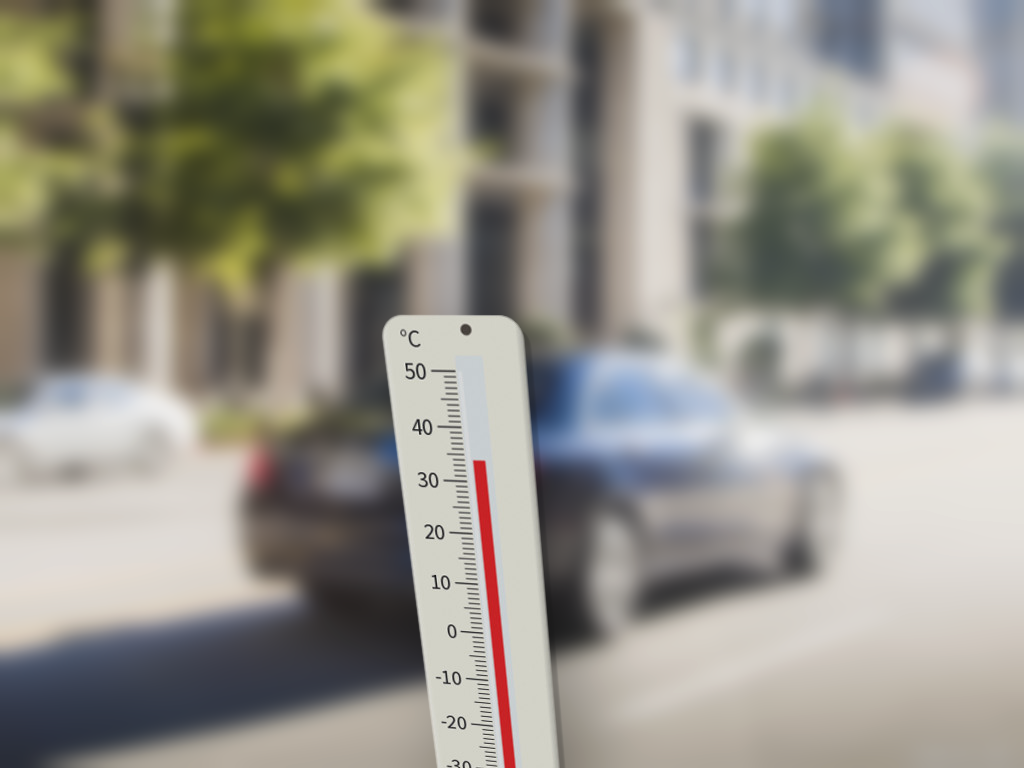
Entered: 34 °C
